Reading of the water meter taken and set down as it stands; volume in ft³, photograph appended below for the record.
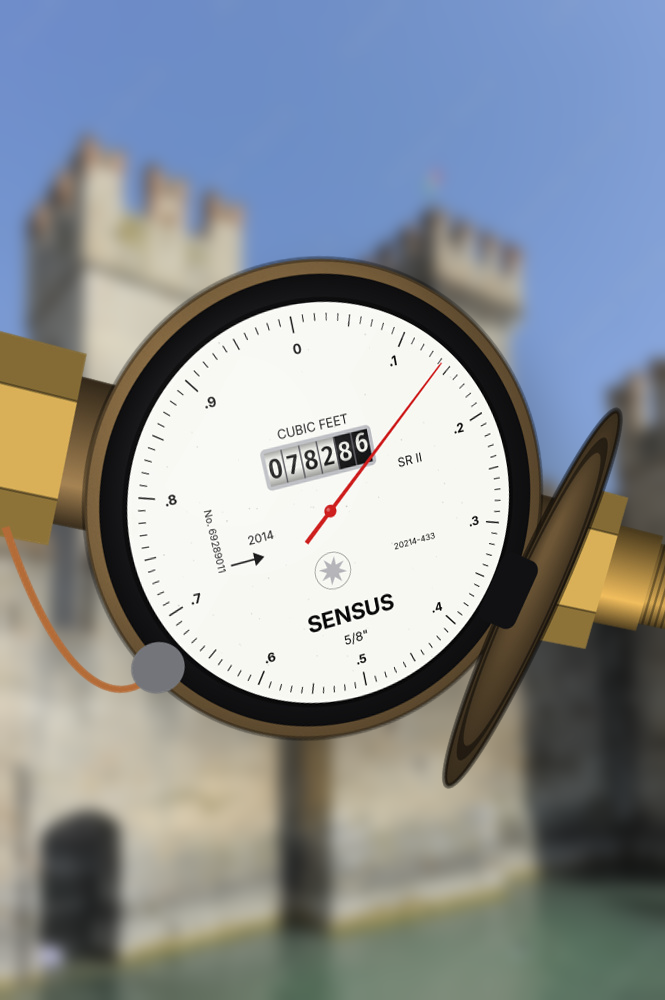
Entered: 78286.14 ft³
